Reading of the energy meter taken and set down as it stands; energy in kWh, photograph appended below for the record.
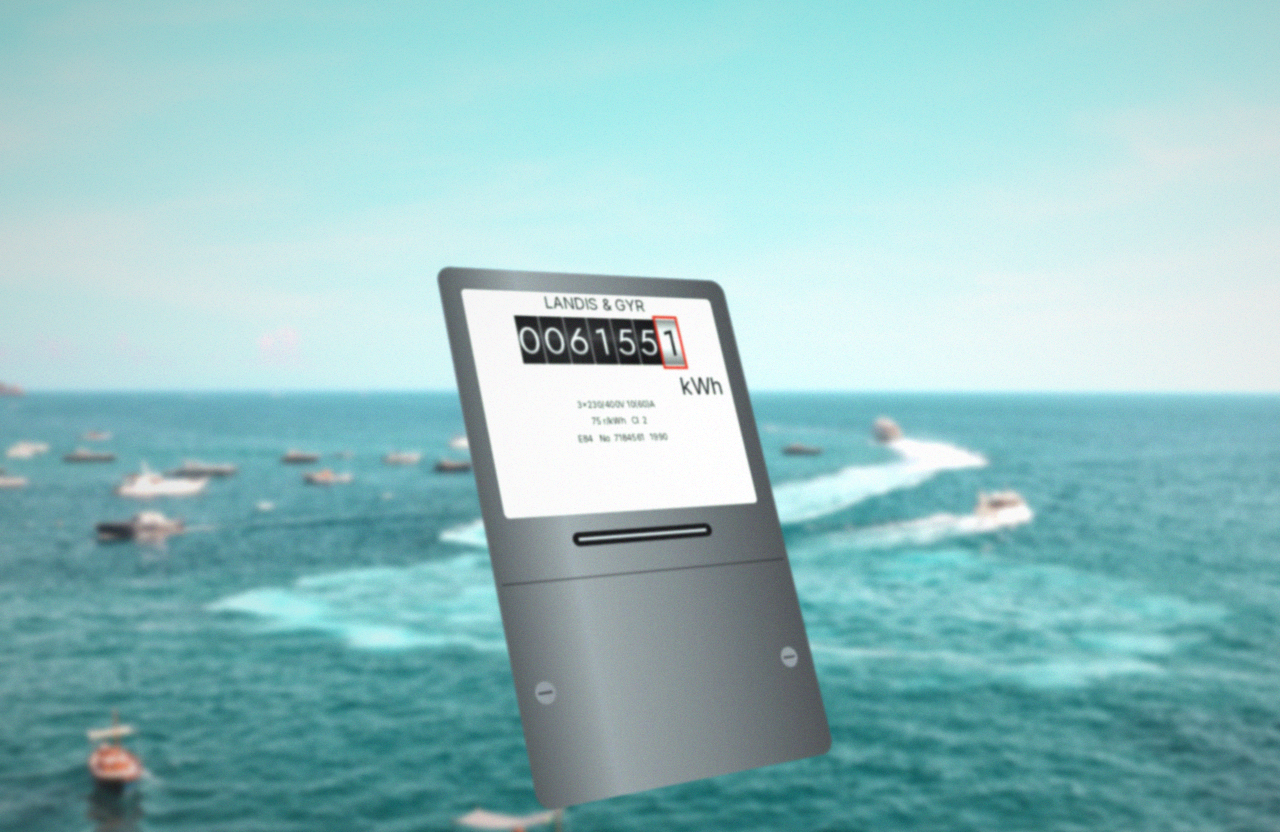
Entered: 6155.1 kWh
